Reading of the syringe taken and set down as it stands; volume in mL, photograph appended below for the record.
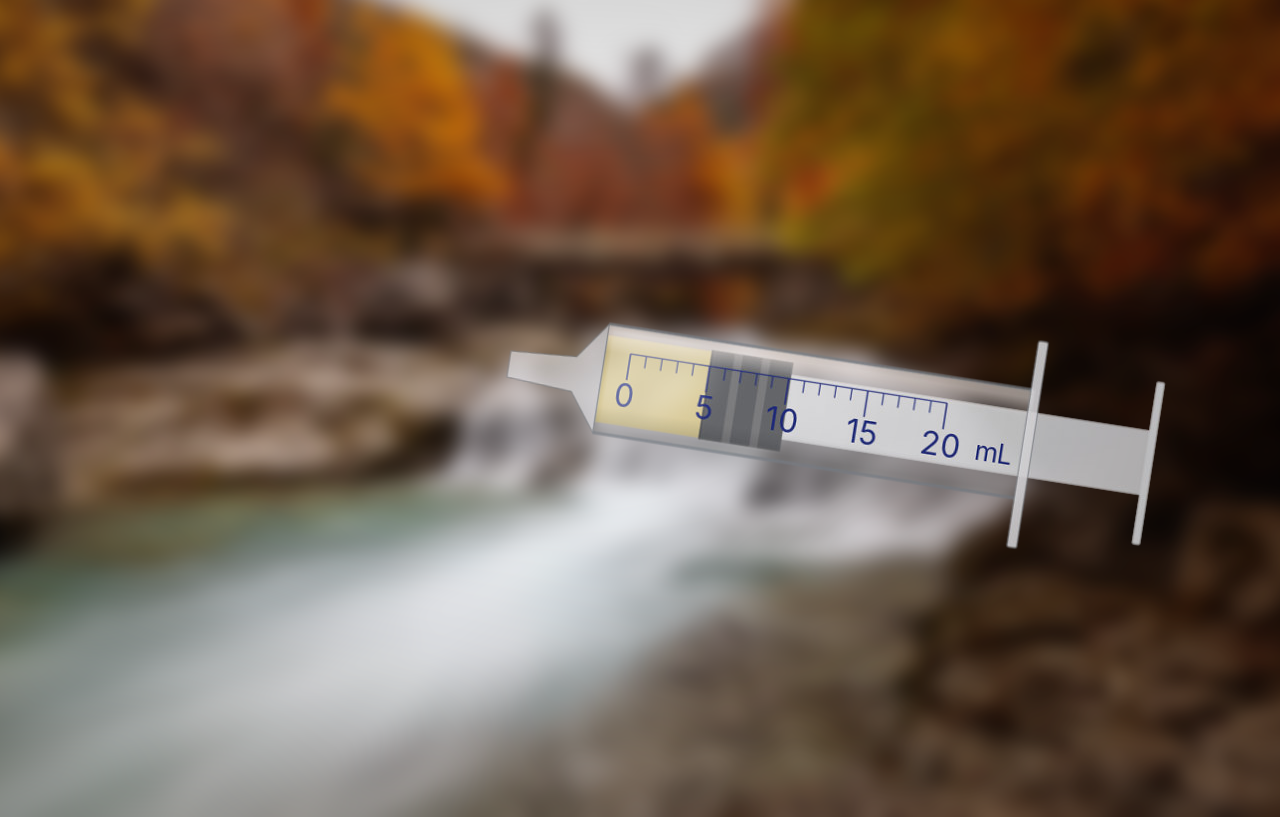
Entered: 5 mL
